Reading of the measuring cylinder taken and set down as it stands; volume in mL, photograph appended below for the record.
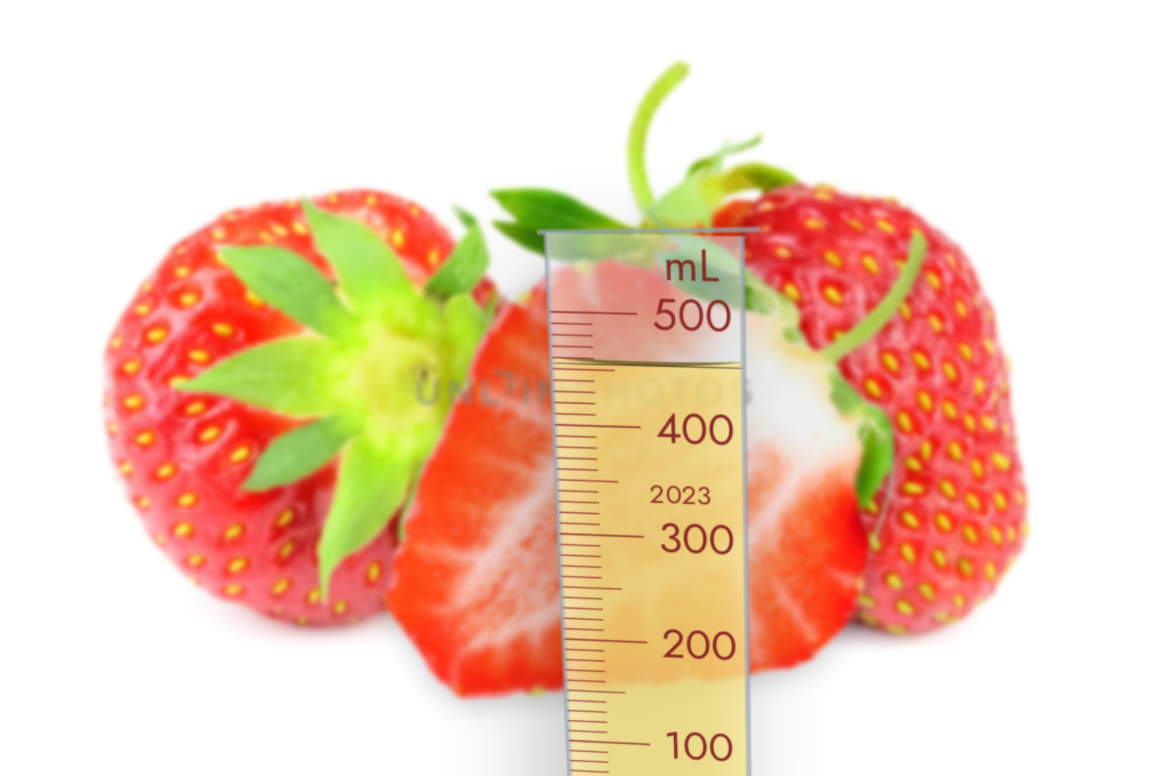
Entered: 455 mL
